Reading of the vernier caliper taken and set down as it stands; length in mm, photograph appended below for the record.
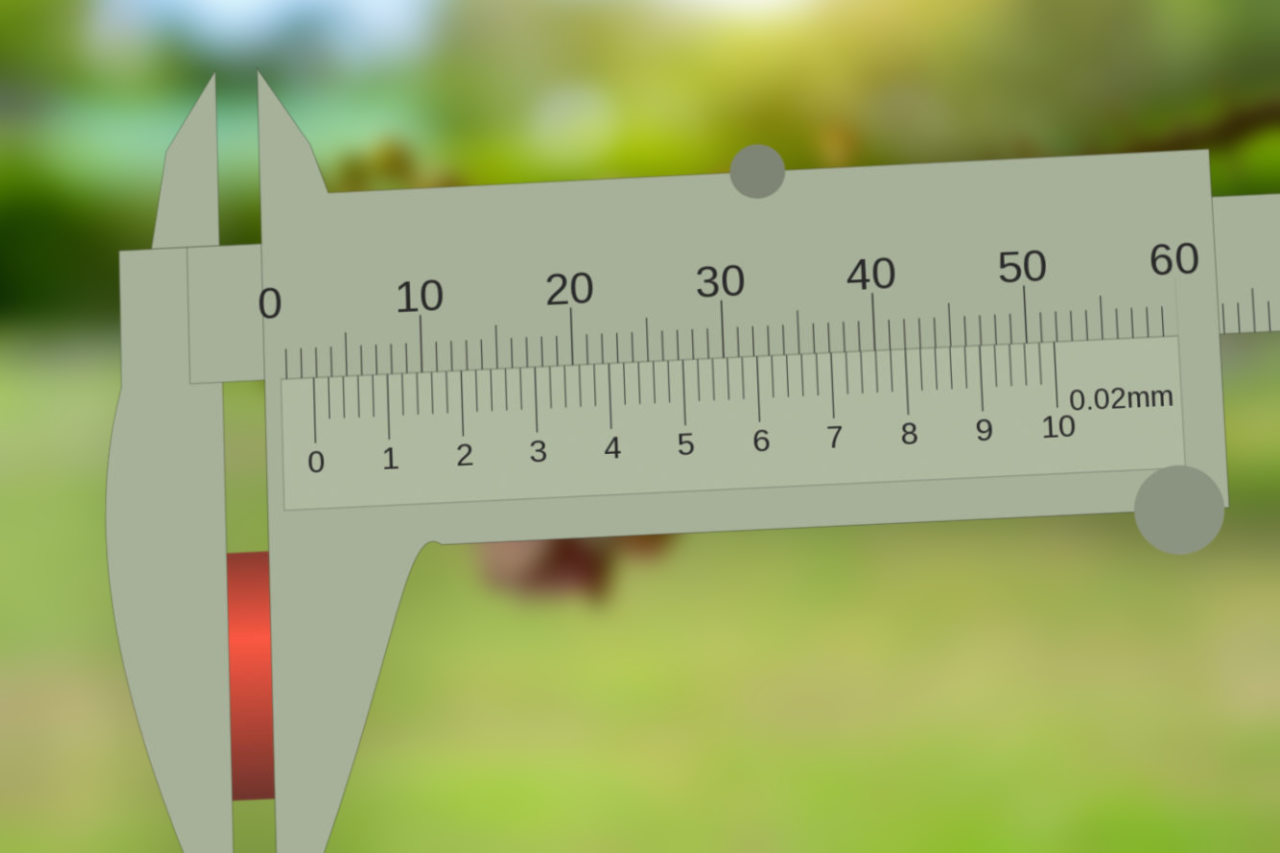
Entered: 2.8 mm
